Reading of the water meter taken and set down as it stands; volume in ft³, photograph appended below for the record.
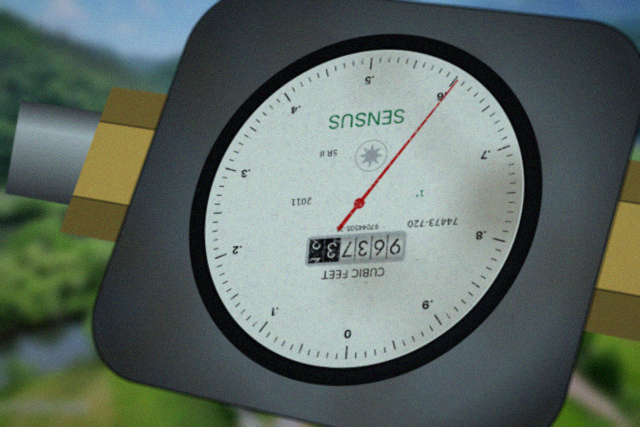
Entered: 963732.60 ft³
